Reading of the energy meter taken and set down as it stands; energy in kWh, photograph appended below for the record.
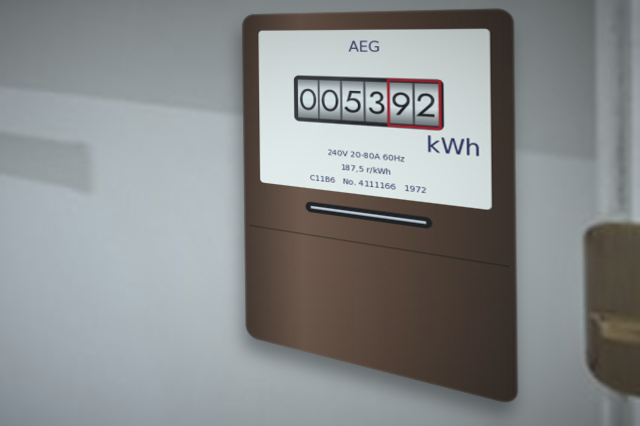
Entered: 53.92 kWh
